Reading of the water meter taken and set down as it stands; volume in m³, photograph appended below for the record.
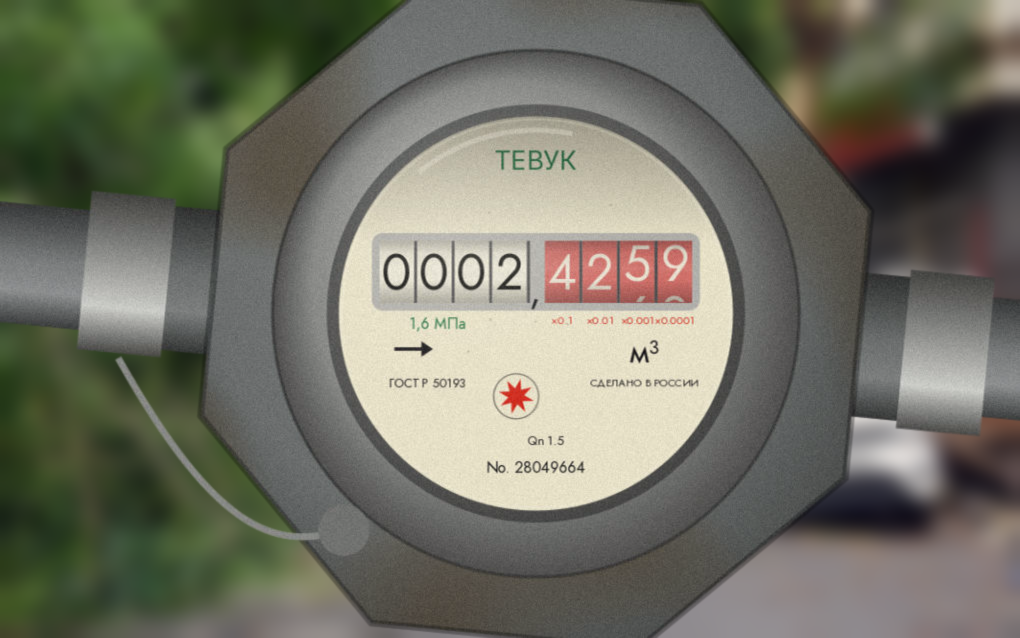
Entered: 2.4259 m³
